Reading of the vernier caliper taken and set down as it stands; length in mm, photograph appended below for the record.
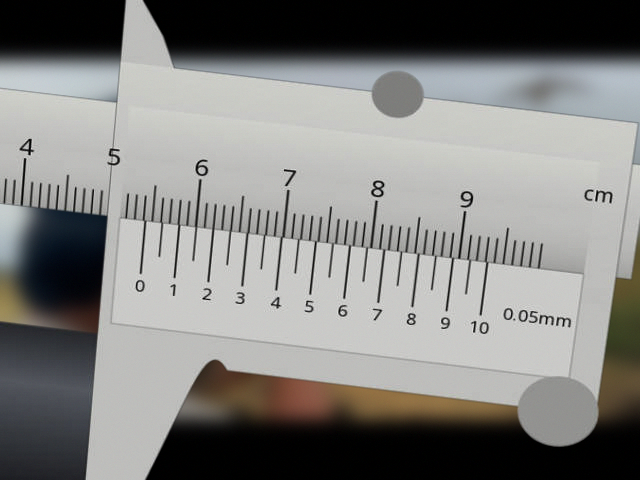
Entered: 54.2 mm
